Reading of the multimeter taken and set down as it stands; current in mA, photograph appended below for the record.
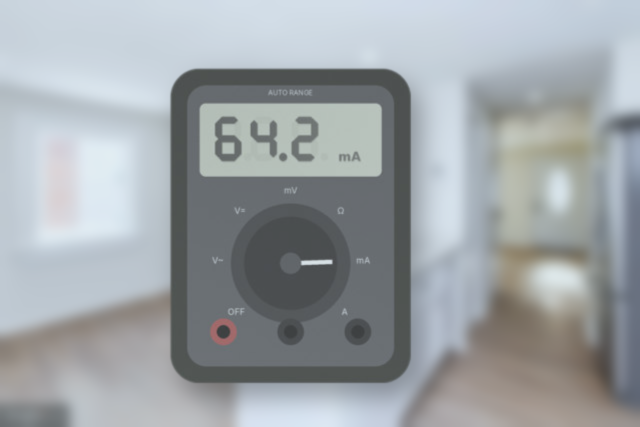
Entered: 64.2 mA
